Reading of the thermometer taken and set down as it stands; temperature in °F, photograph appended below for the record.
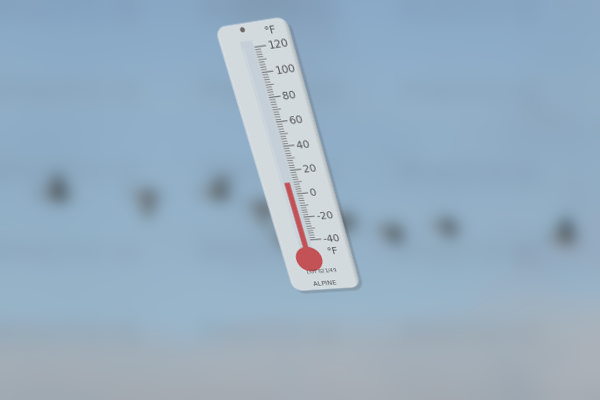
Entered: 10 °F
